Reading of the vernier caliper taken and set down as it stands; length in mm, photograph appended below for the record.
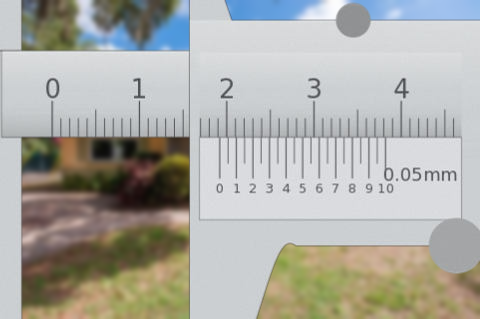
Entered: 19.2 mm
